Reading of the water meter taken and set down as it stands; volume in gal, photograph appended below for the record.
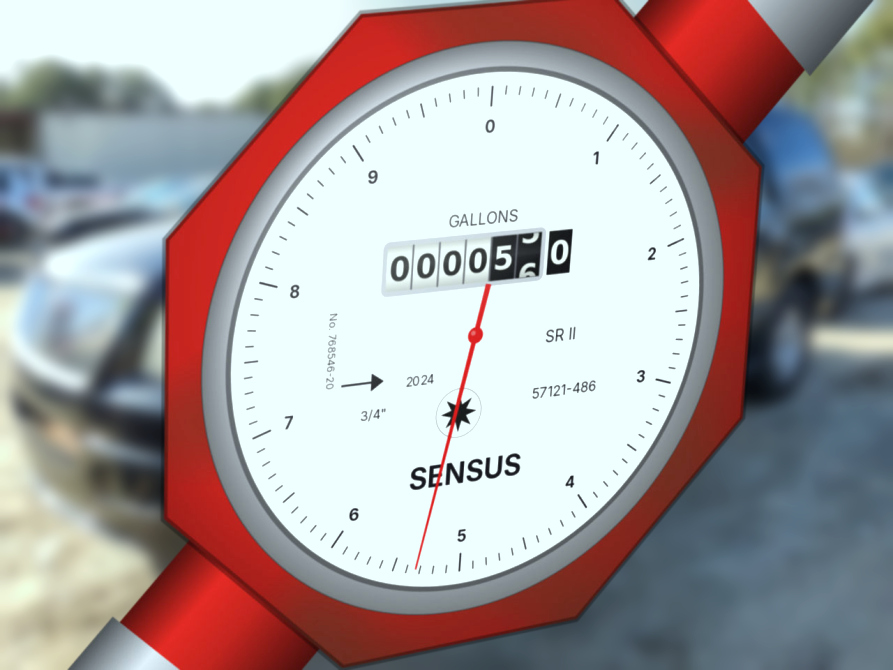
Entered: 555.3 gal
